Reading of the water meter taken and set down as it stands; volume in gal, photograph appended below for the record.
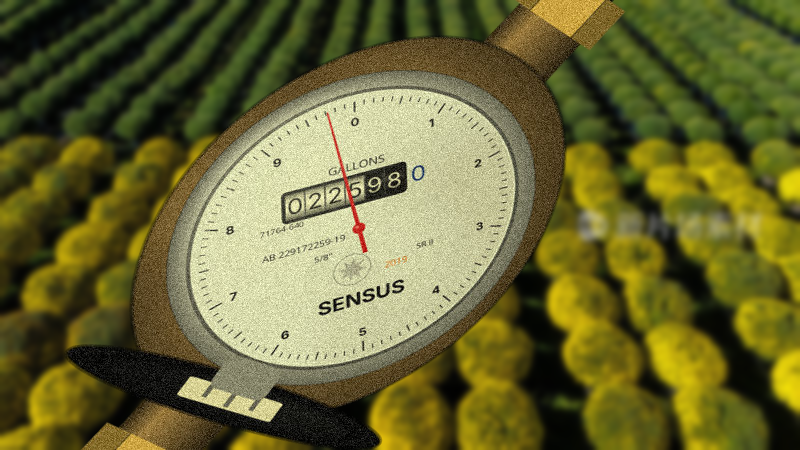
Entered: 225979.7 gal
